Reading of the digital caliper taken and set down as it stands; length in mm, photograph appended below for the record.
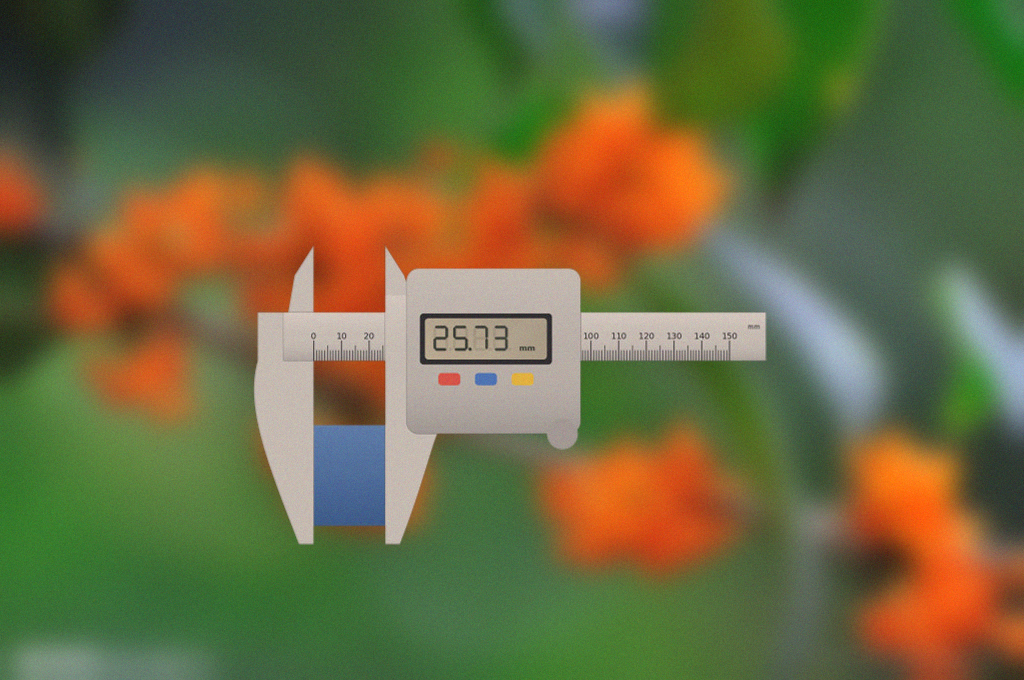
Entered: 25.73 mm
